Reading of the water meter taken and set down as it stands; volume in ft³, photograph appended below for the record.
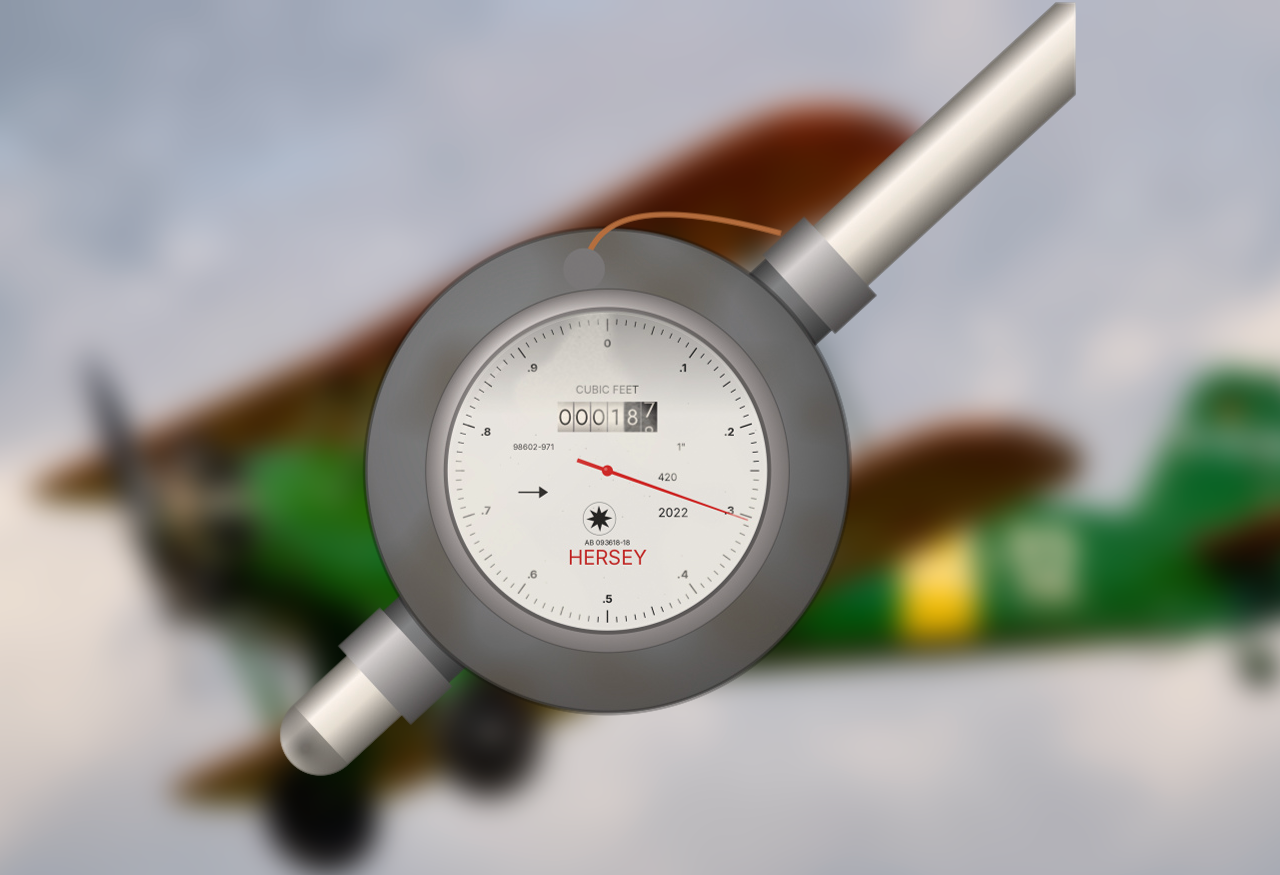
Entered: 187.30 ft³
